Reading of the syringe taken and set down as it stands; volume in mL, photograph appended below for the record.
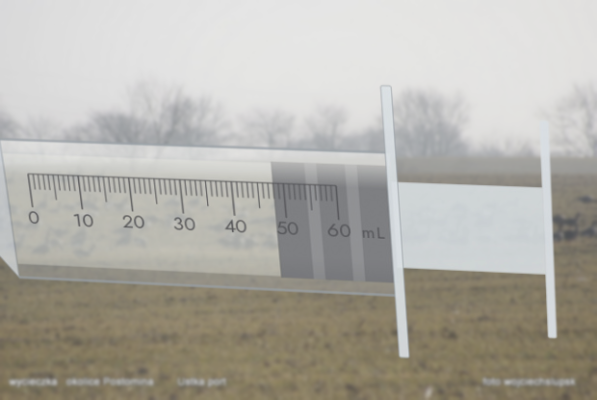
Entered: 48 mL
